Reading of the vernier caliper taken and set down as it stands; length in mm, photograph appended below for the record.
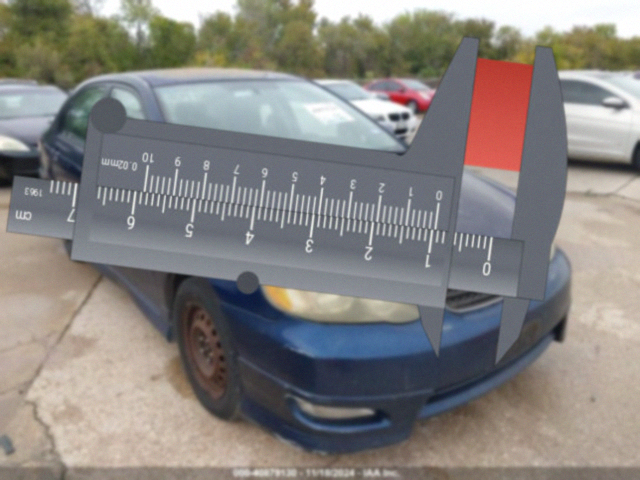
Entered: 9.5 mm
